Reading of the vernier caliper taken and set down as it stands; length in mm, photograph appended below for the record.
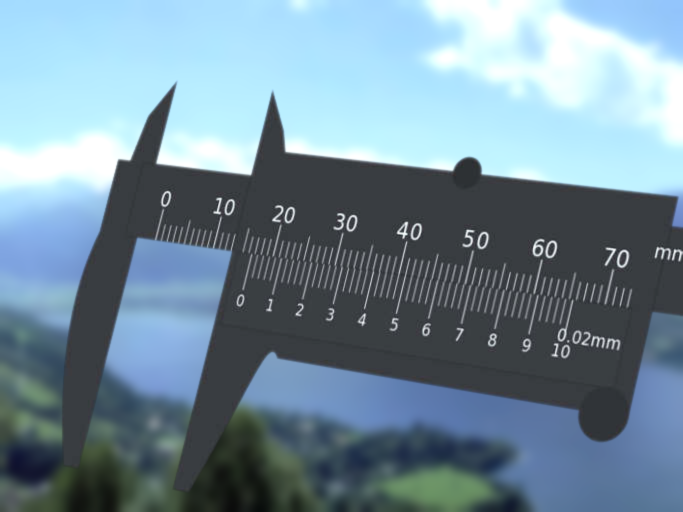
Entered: 16.5 mm
